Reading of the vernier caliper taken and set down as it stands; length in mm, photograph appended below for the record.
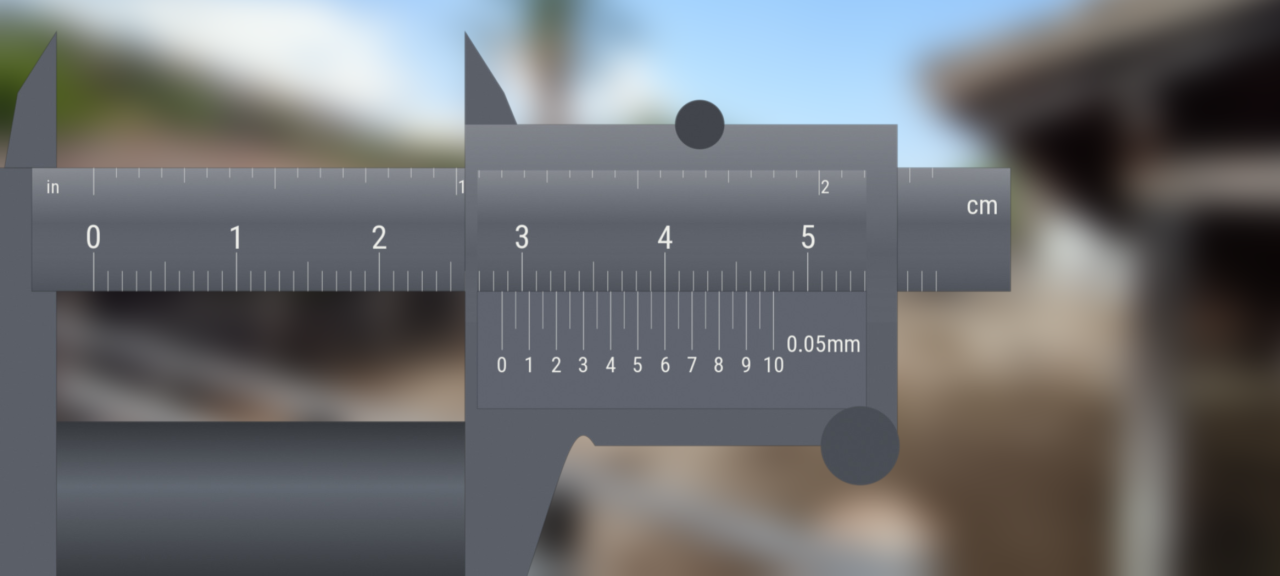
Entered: 28.6 mm
